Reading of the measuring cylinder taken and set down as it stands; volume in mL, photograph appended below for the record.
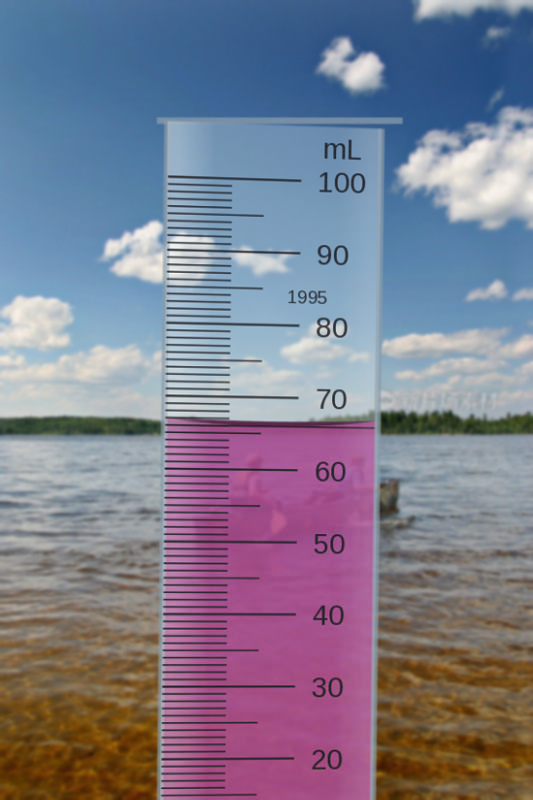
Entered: 66 mL
